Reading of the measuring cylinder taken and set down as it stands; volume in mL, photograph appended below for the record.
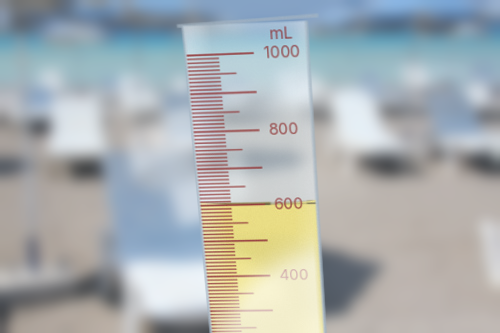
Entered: 600 mL
